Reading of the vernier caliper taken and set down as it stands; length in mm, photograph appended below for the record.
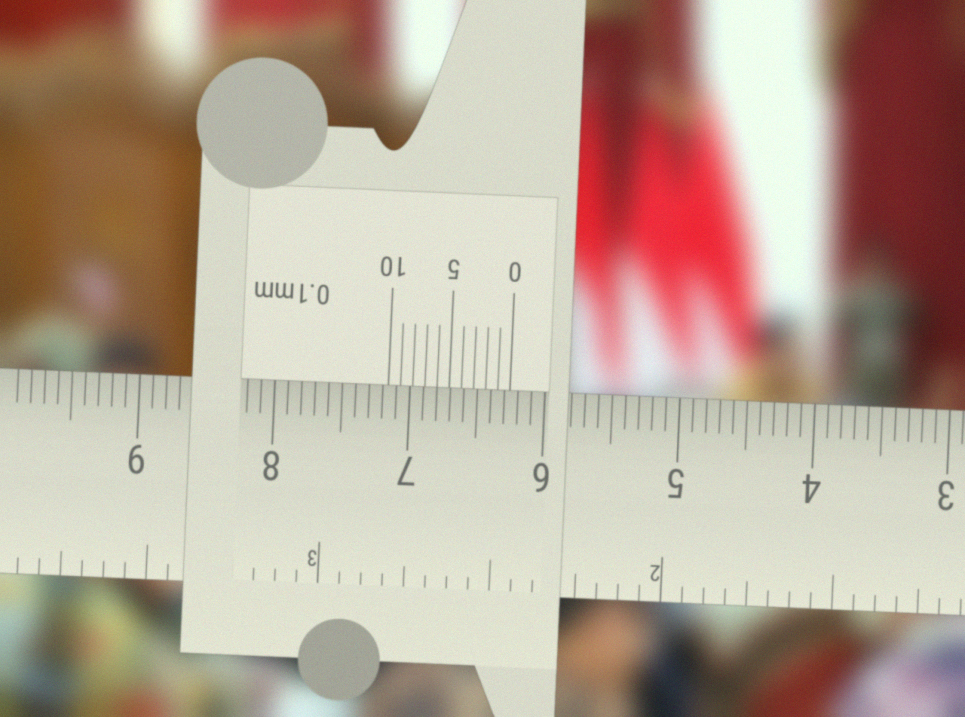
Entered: 62.6 mm
